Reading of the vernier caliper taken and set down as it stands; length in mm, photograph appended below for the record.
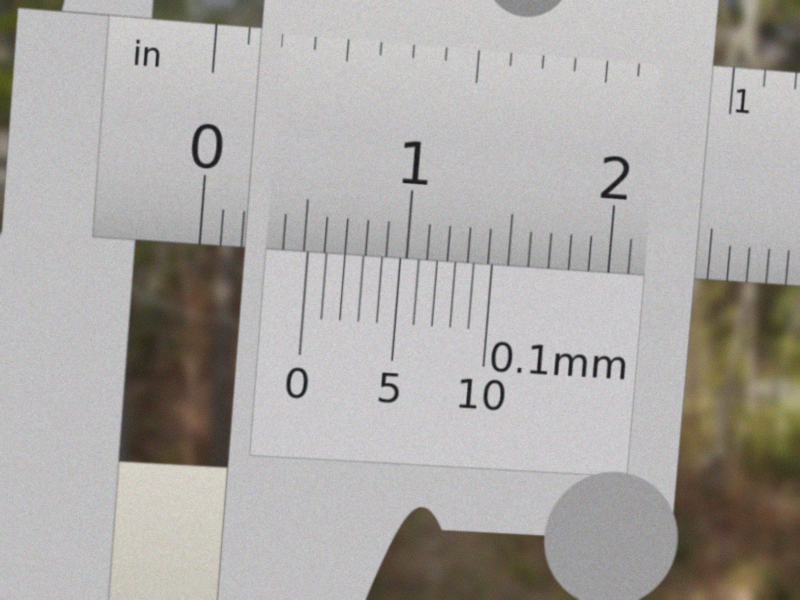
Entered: 5.2 mm
